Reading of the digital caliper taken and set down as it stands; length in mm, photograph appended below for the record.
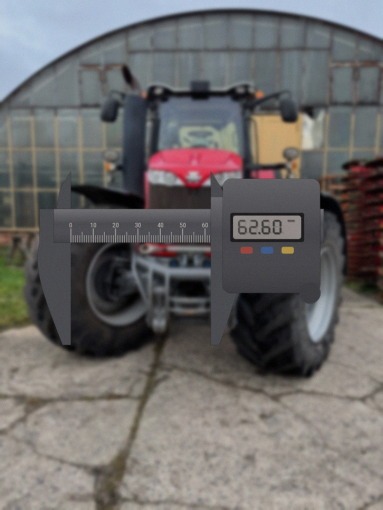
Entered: 62.60 mm
